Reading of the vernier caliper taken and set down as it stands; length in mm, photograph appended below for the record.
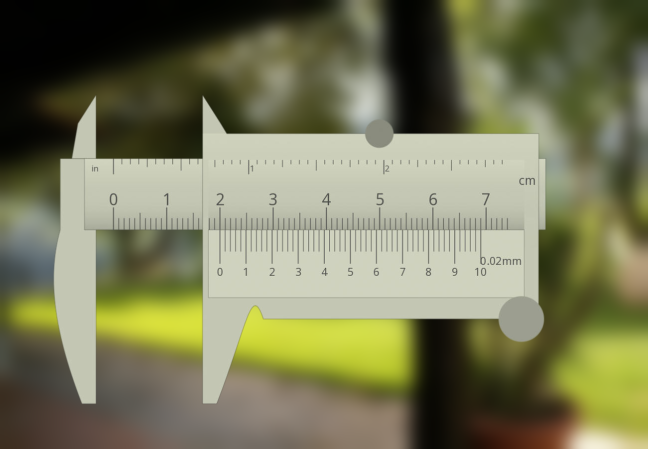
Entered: 20.0 mm
